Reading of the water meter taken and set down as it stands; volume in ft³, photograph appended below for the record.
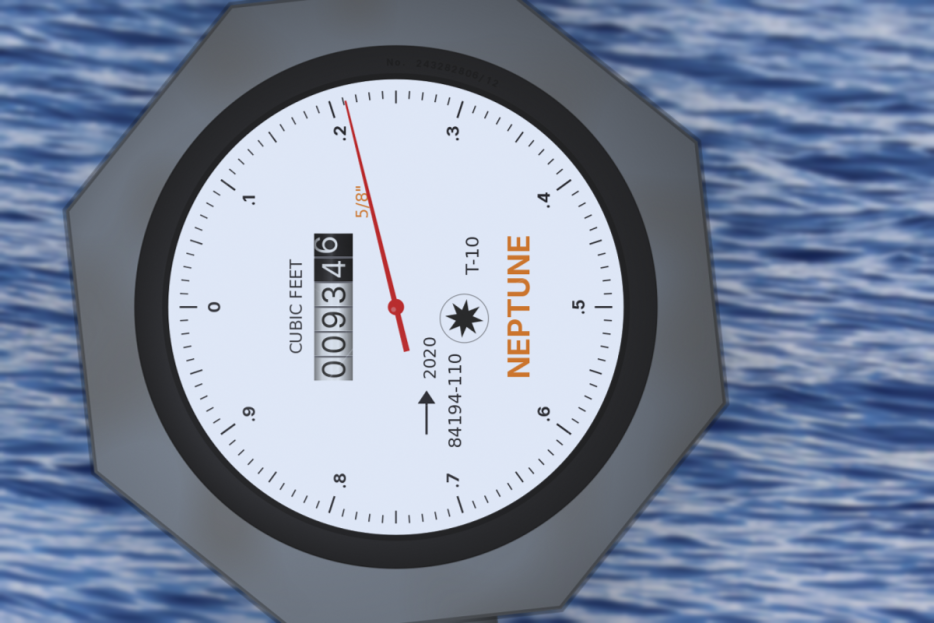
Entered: 9346.21 ft³
